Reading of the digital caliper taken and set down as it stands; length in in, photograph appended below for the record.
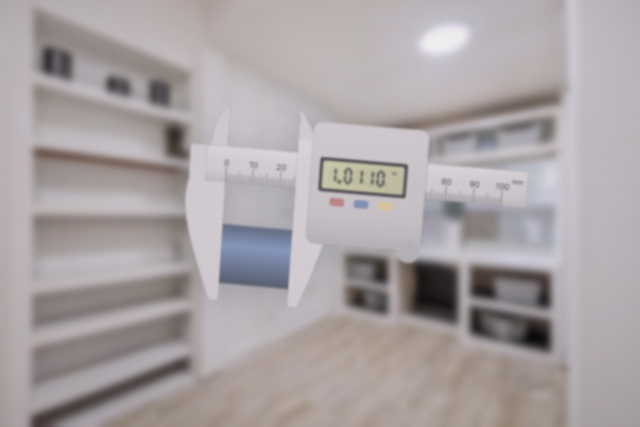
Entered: 1.0110 in
